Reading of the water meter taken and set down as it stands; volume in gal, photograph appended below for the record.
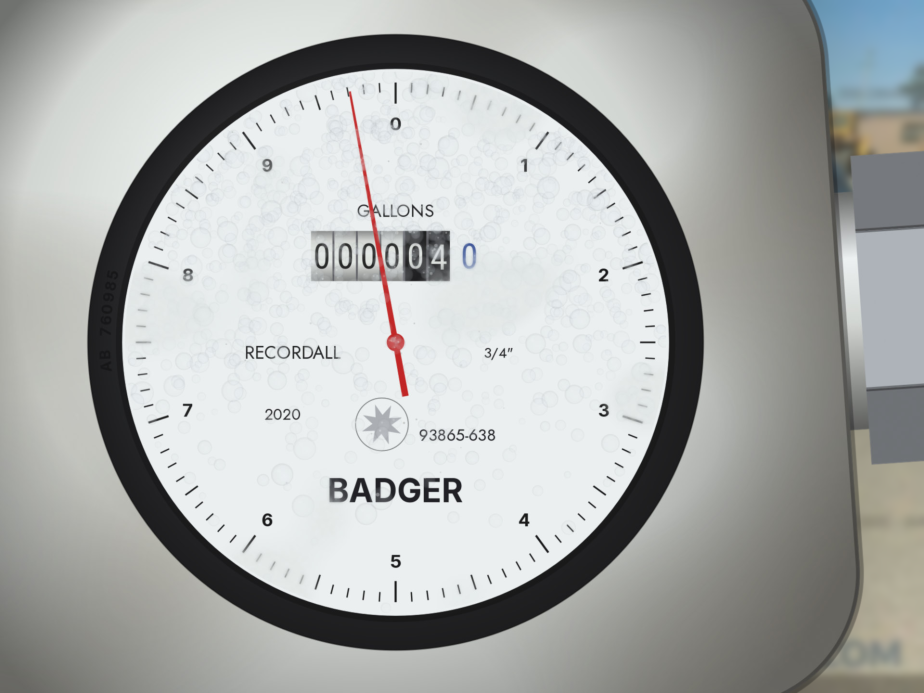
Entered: 39.7 gal
